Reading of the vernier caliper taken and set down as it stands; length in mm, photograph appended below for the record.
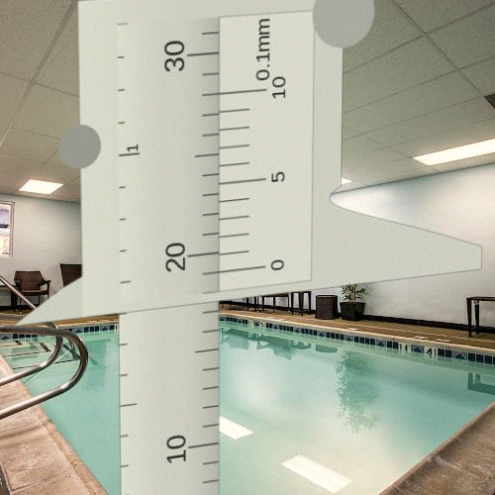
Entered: 19.0 mm
